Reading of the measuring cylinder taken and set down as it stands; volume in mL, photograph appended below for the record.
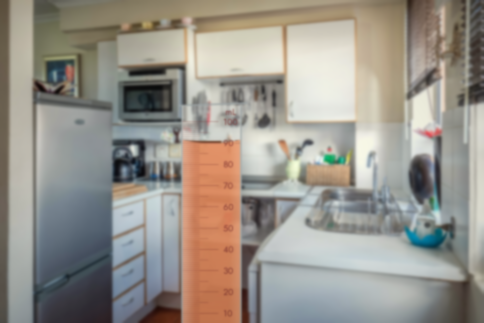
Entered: 90 mL
